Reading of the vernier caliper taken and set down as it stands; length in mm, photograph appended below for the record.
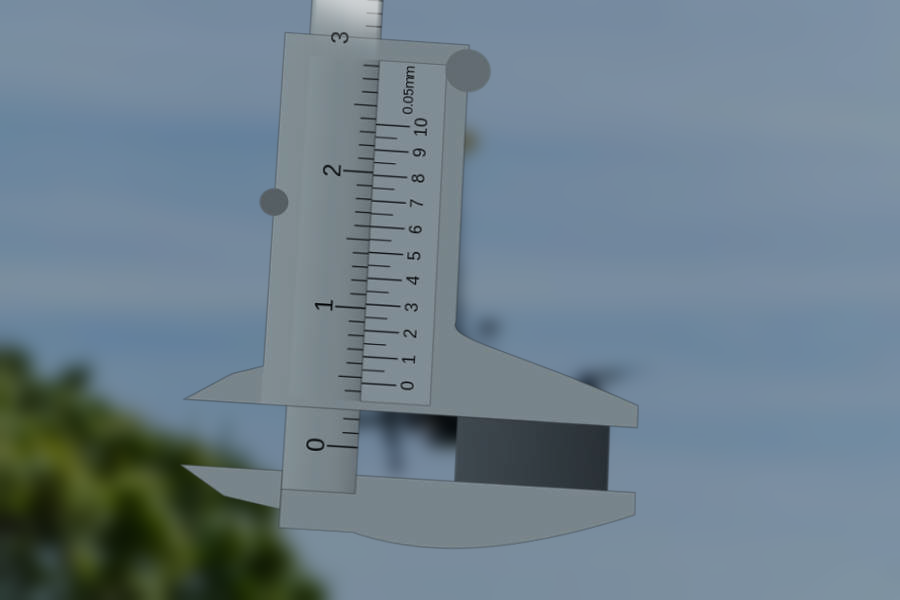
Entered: 4.6 mm
